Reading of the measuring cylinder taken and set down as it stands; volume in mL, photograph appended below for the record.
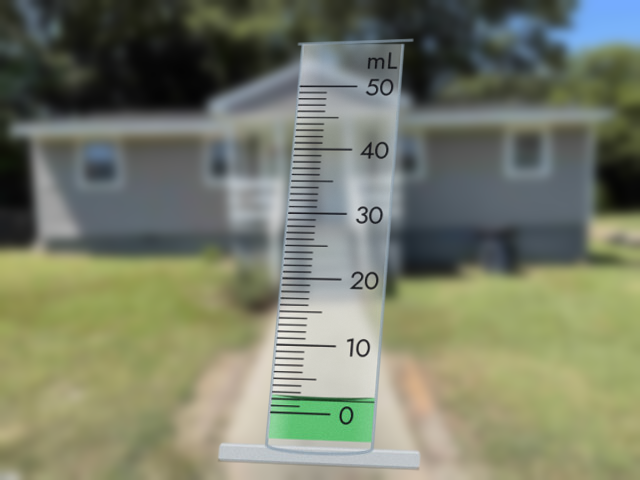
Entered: 2 mL
